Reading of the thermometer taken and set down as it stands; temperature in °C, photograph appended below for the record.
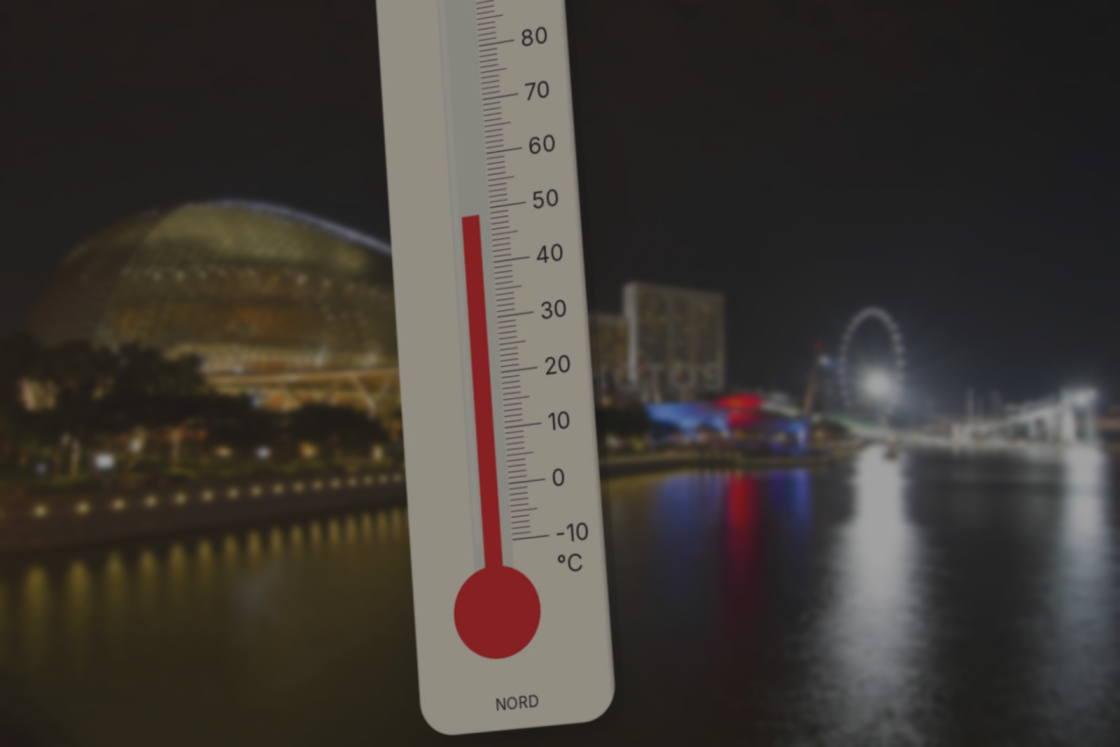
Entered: 49 °C
